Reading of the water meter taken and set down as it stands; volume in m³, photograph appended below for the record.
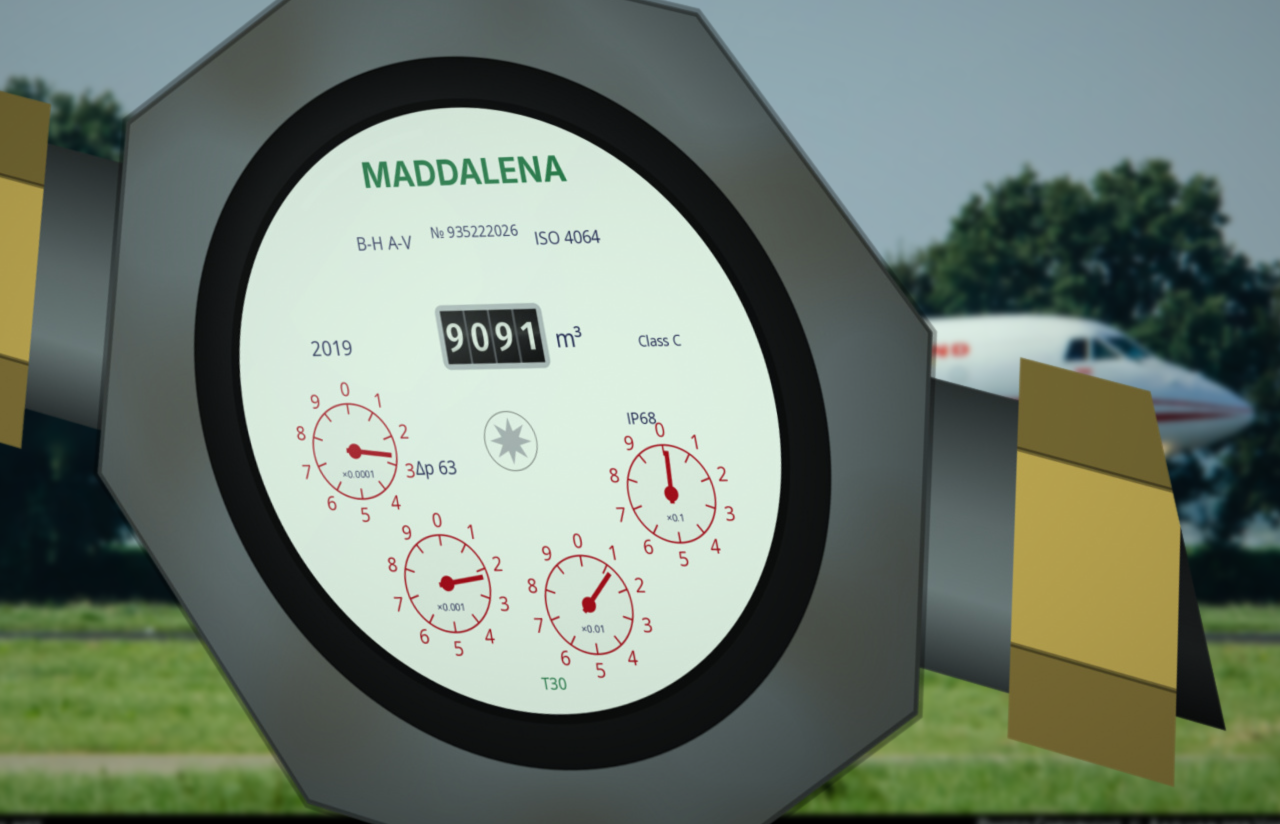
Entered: 9091.0122 m³
